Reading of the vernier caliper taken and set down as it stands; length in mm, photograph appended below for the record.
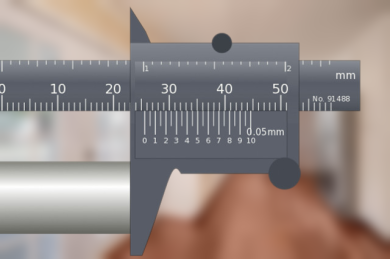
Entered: 25.6 mm
